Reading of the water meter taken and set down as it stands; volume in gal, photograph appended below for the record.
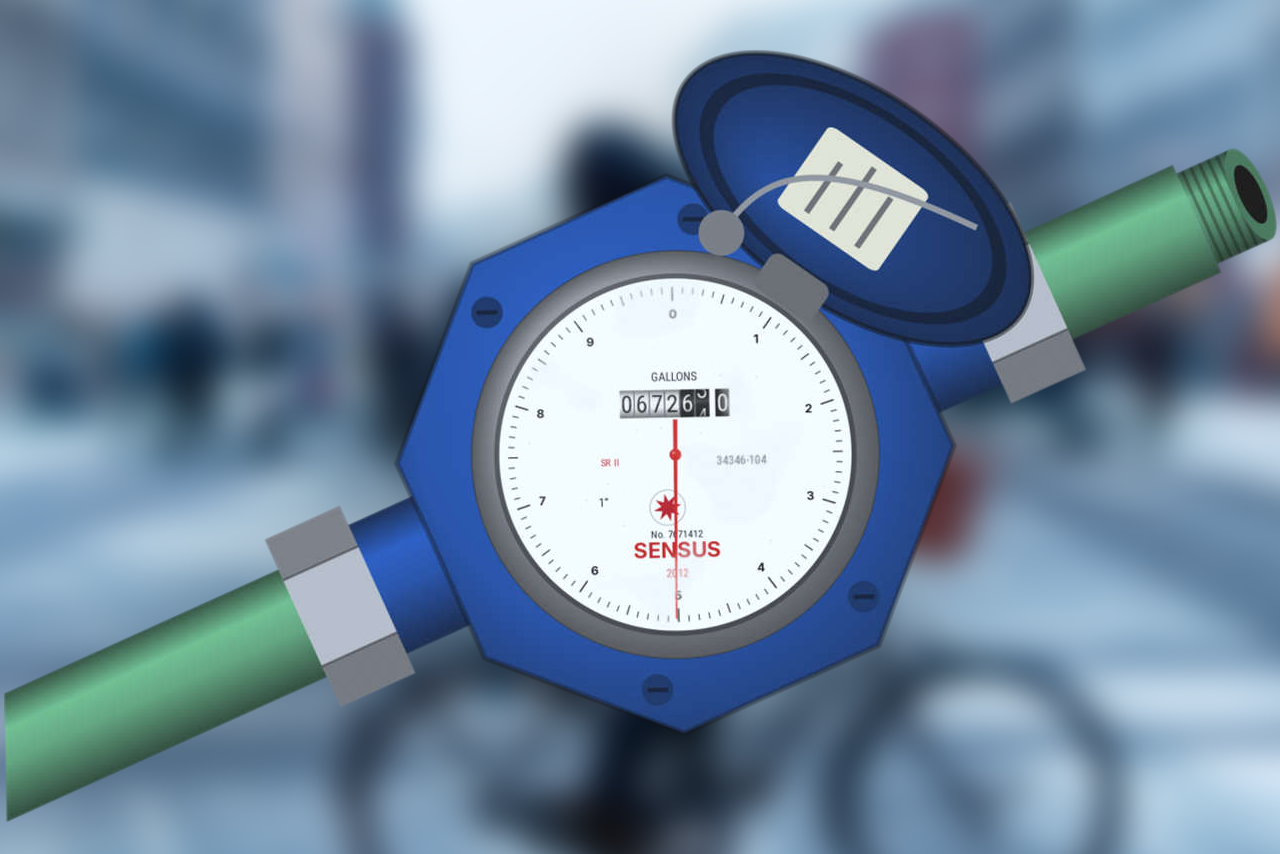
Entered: 672635.0 gal
